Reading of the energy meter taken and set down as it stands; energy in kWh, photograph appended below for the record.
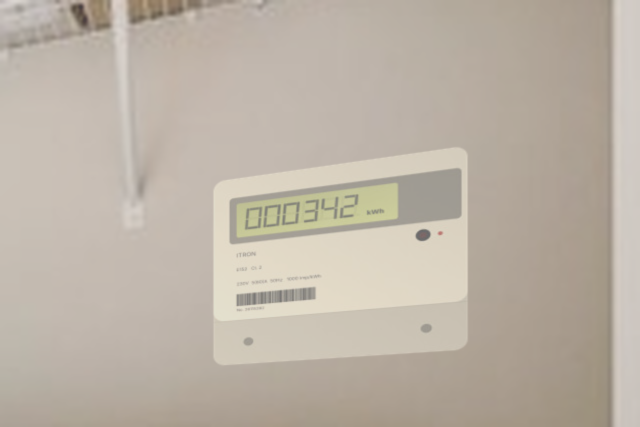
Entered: 342 kWh
